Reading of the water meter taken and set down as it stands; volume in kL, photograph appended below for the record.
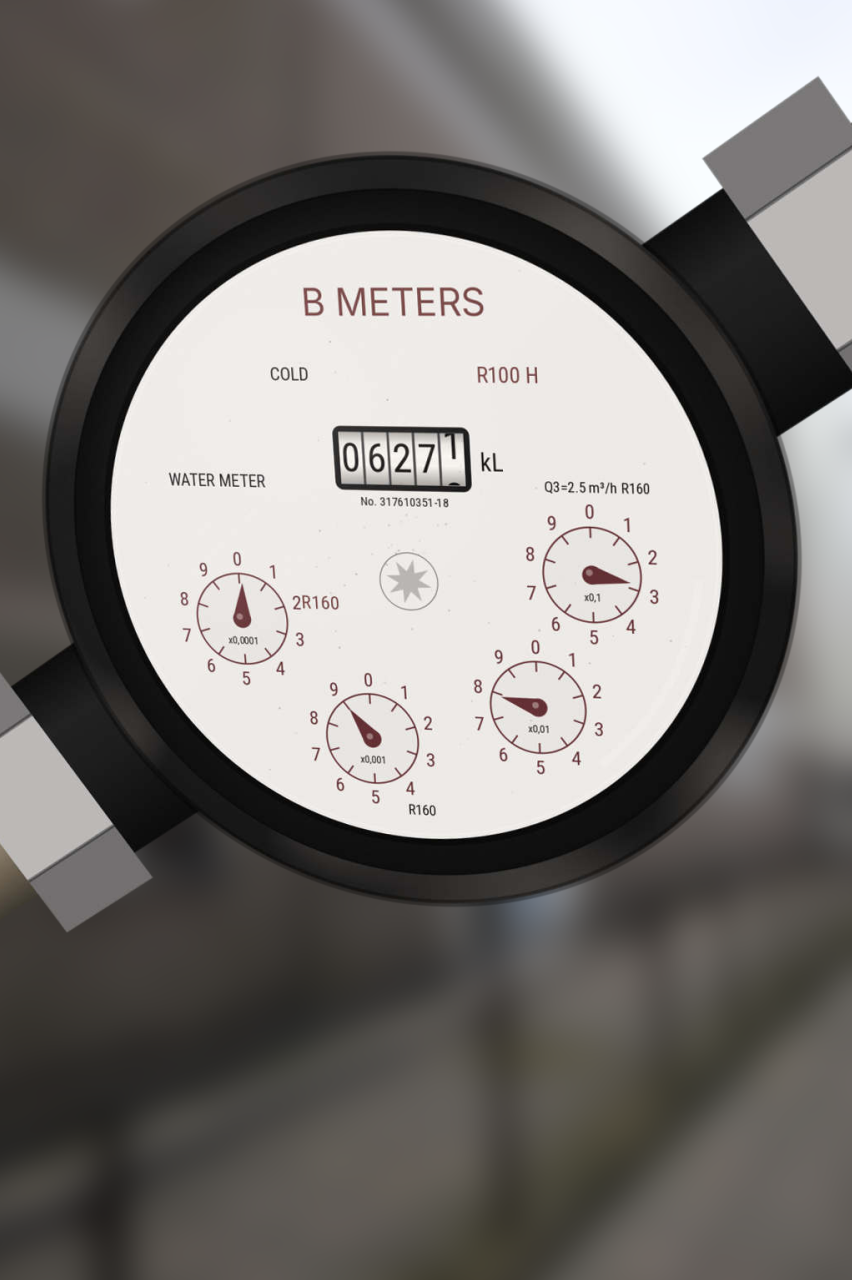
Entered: 6271.2790 kL
